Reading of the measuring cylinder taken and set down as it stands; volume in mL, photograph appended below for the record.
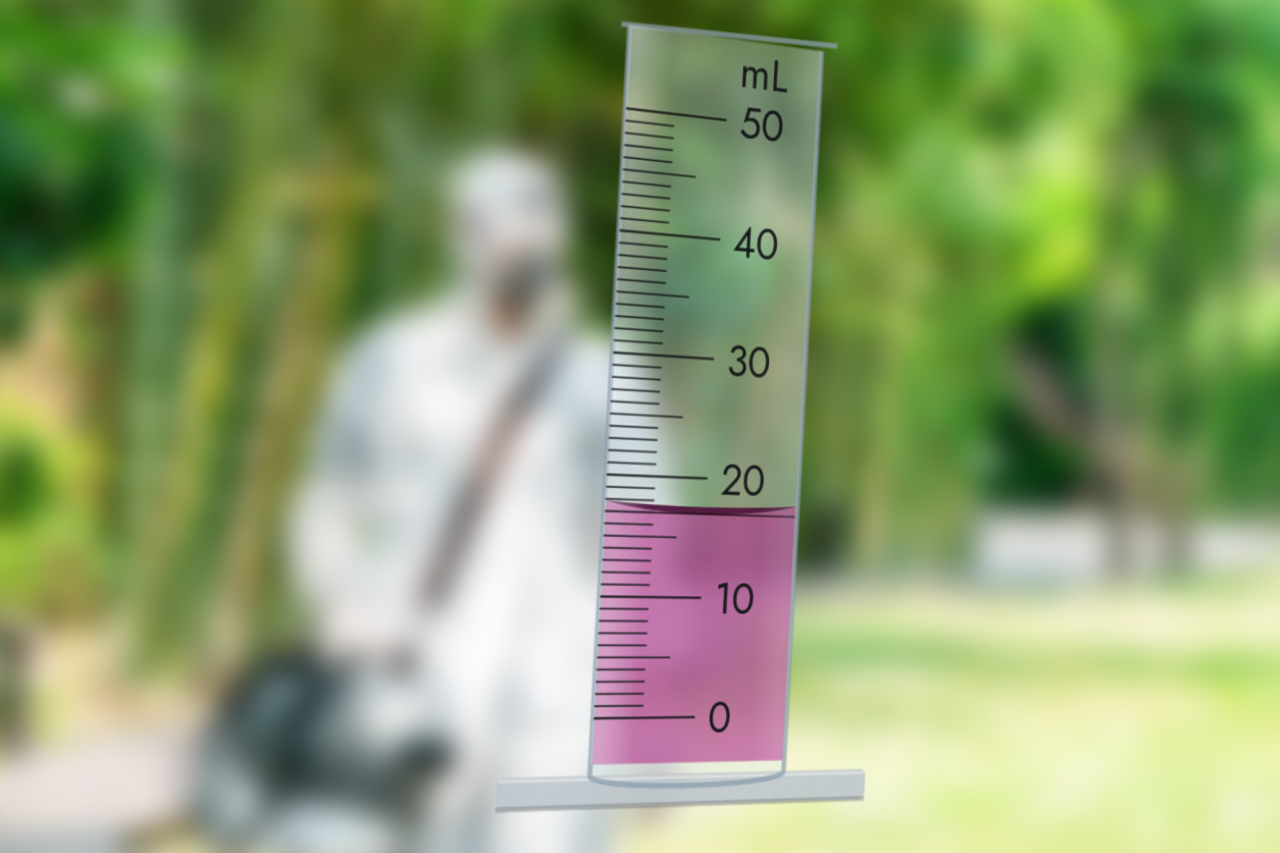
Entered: 17 mL
